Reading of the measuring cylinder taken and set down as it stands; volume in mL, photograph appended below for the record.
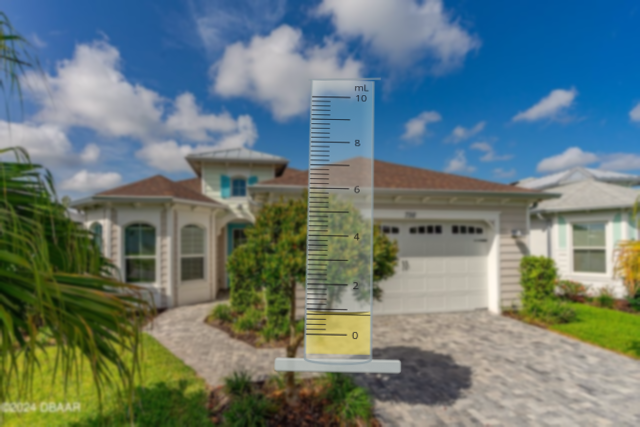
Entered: 0.8 mL
